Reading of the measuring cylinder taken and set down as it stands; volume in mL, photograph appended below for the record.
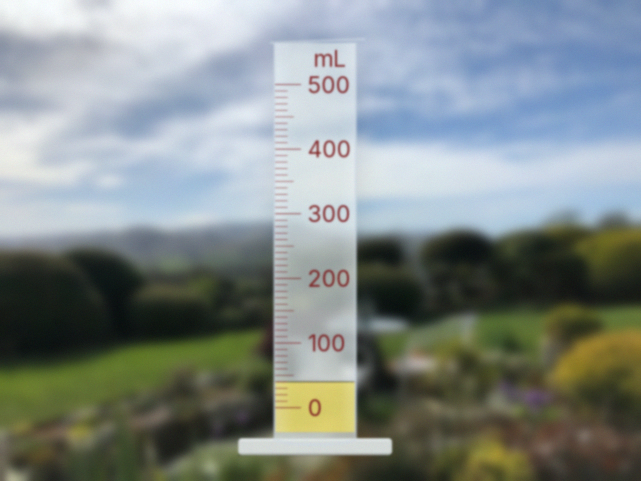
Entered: 40 mL
